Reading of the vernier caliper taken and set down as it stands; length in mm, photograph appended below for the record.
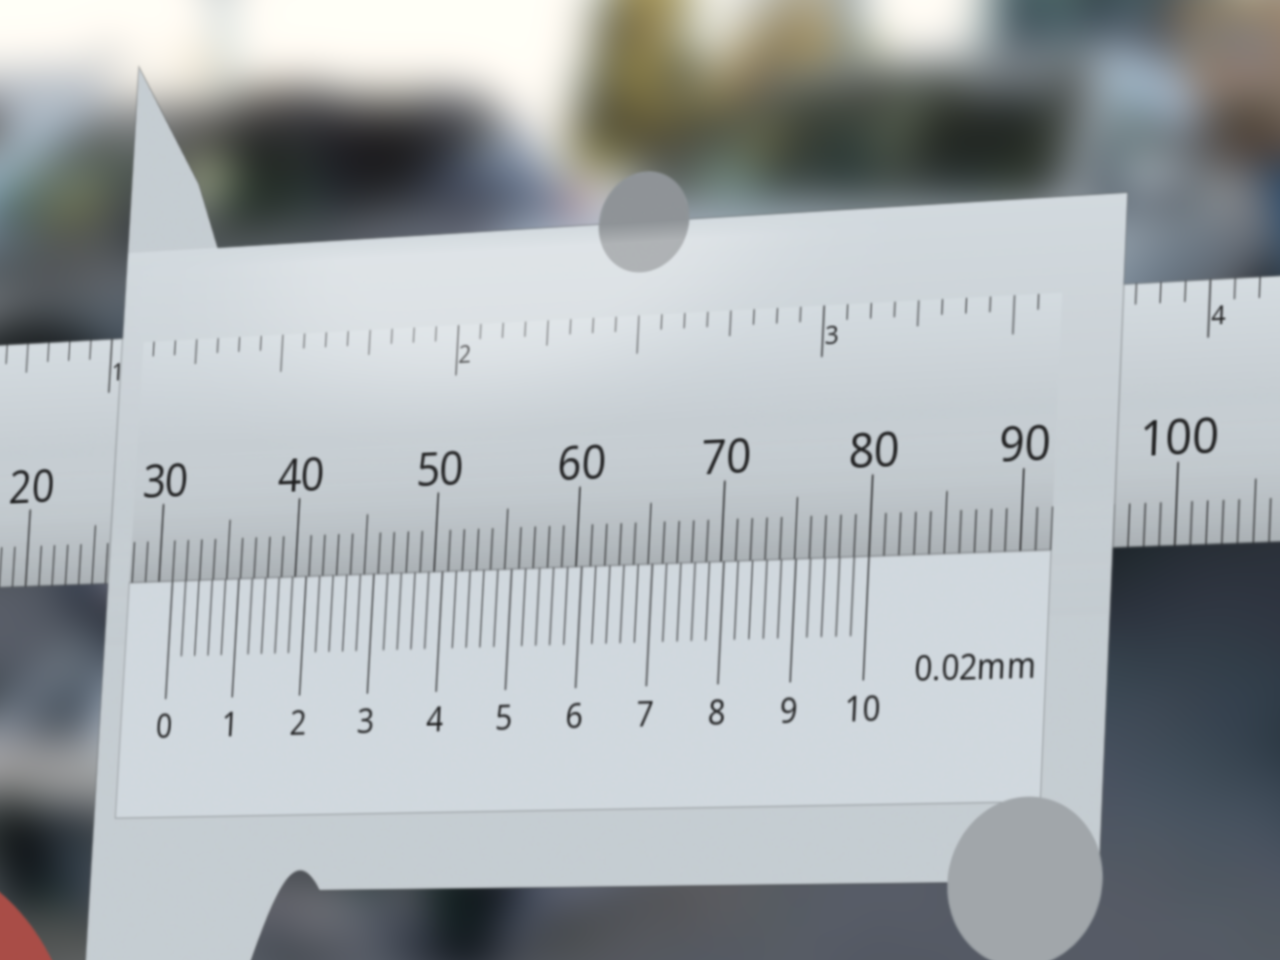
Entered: 31.0 mm
